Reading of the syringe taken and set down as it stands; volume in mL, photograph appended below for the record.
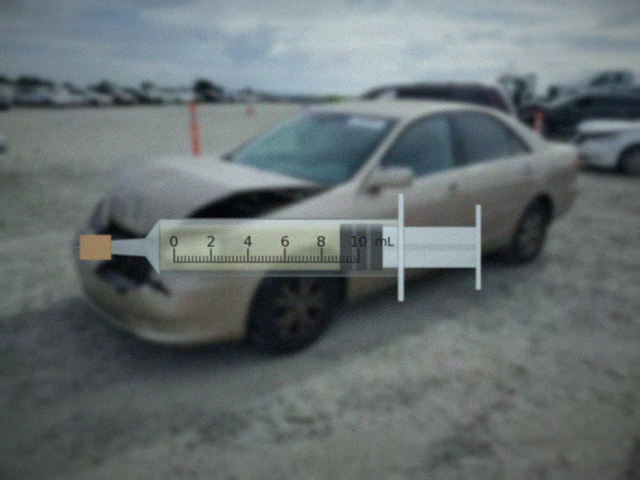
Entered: 9 mL
